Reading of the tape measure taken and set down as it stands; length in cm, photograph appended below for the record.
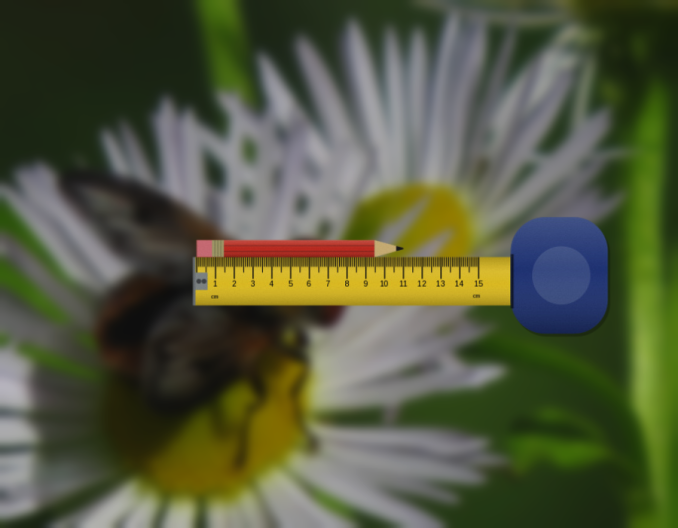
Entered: 11 cm
